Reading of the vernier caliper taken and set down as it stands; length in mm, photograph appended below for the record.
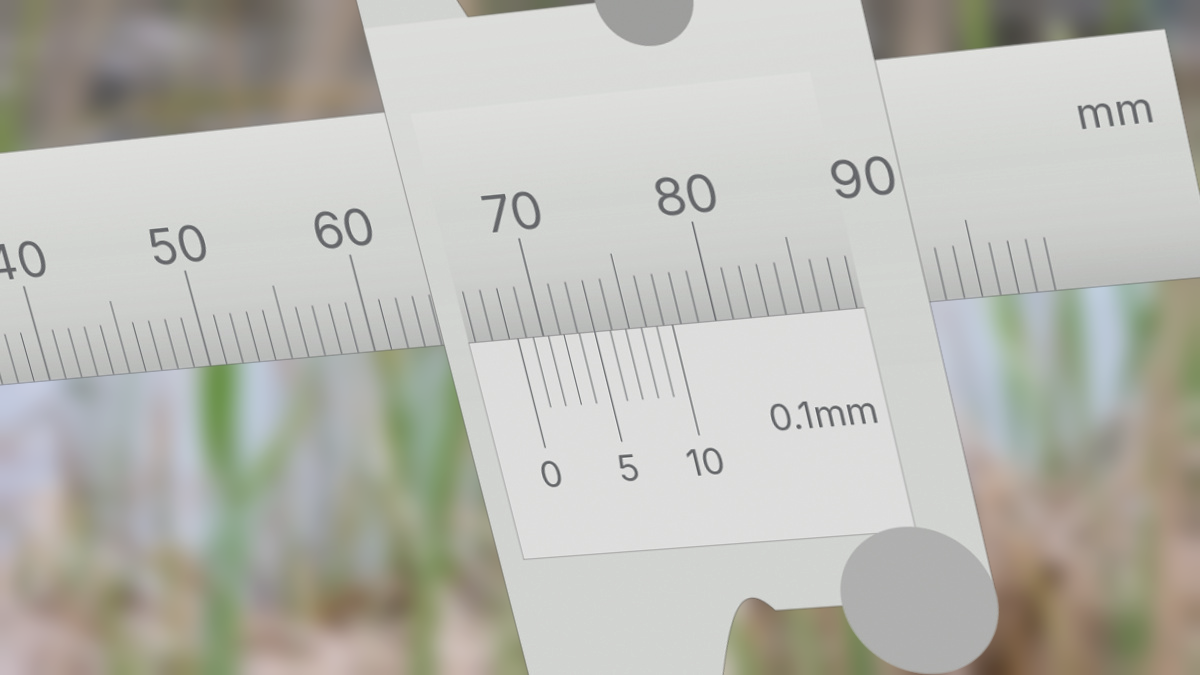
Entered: 68.5 mm
